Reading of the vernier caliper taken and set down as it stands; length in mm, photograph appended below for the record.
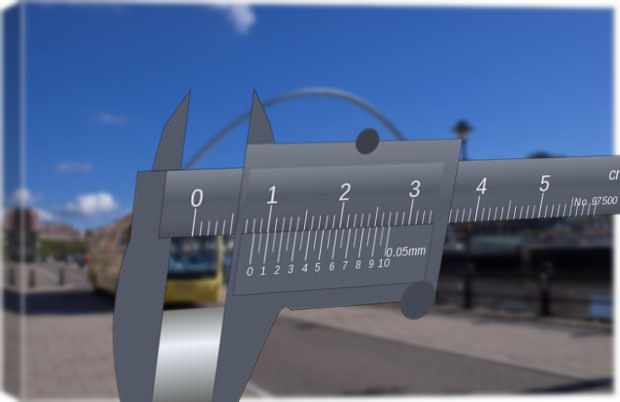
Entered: 8.2 mm
